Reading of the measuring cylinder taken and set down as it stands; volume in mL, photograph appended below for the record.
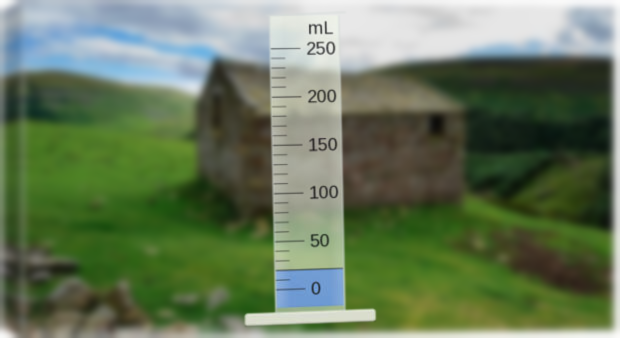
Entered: 20 mL
